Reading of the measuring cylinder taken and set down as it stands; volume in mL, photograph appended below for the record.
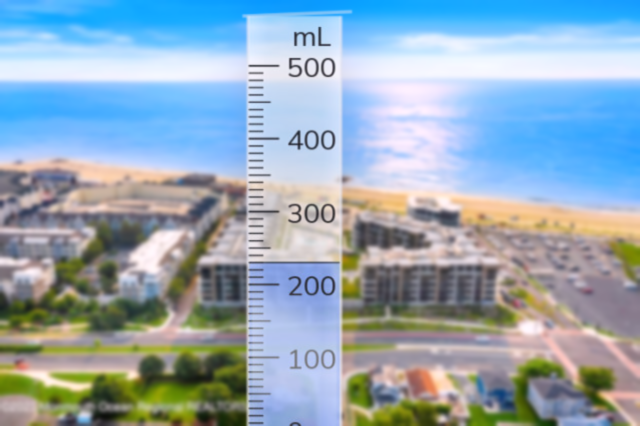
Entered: 230 mL
